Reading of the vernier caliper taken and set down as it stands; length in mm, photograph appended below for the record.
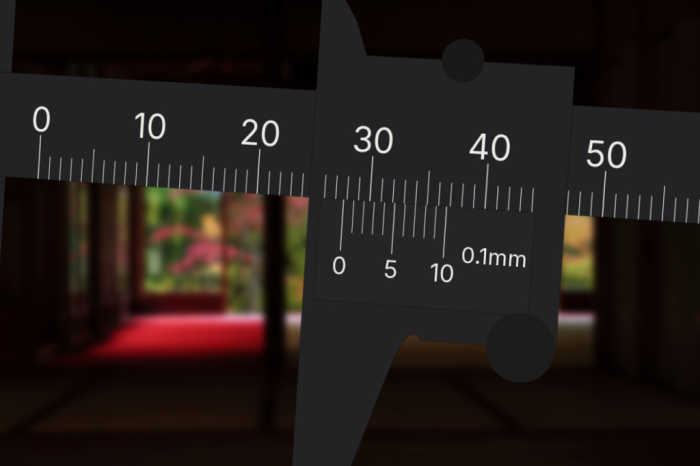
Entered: 27.7 mm
